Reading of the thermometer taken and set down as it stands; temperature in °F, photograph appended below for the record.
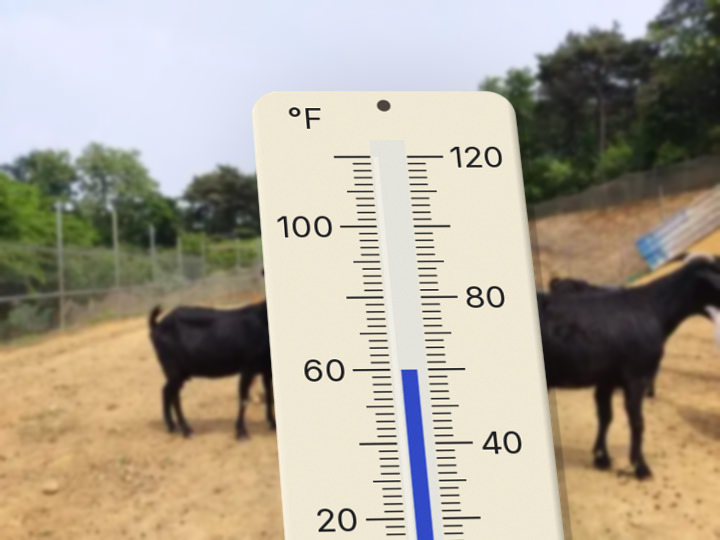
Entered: 60 °F
